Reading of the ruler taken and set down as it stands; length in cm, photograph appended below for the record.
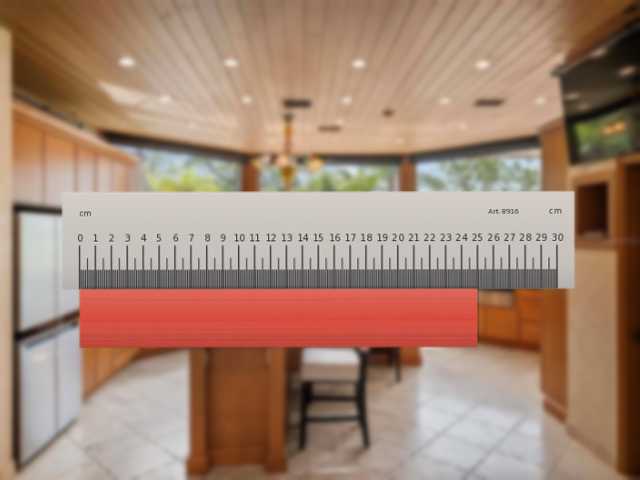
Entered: 25 cm
